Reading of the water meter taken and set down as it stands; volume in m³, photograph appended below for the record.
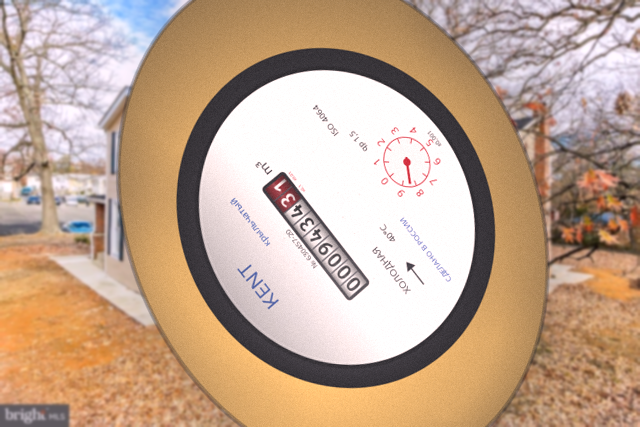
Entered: 9434.308 m³
